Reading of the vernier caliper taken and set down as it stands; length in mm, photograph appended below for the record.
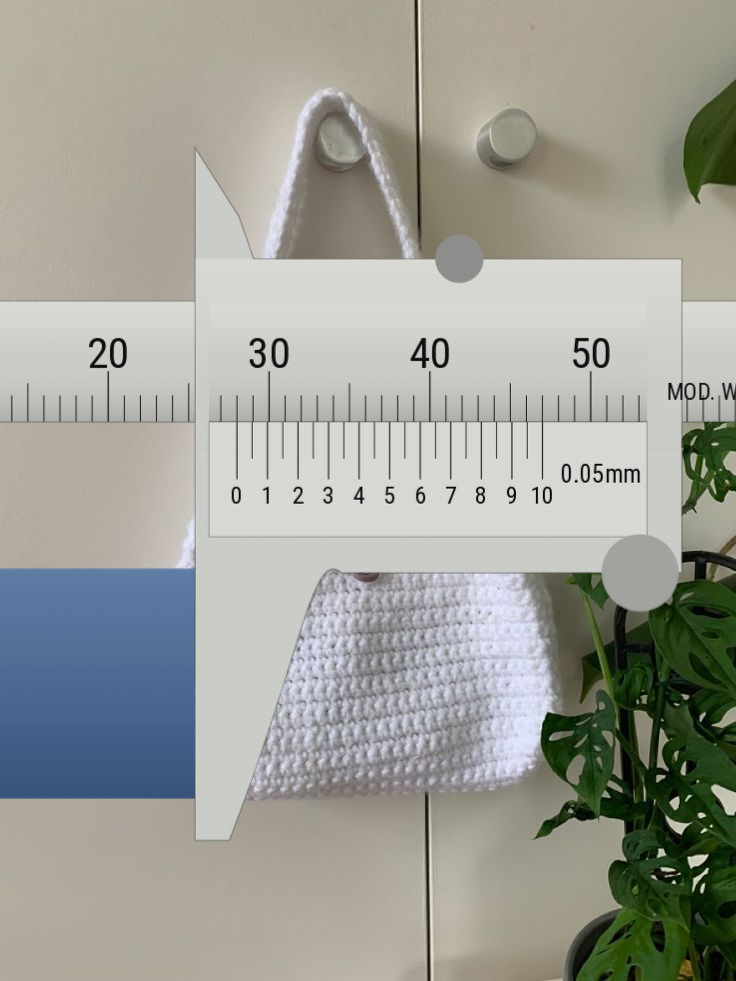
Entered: 28.0 mm
